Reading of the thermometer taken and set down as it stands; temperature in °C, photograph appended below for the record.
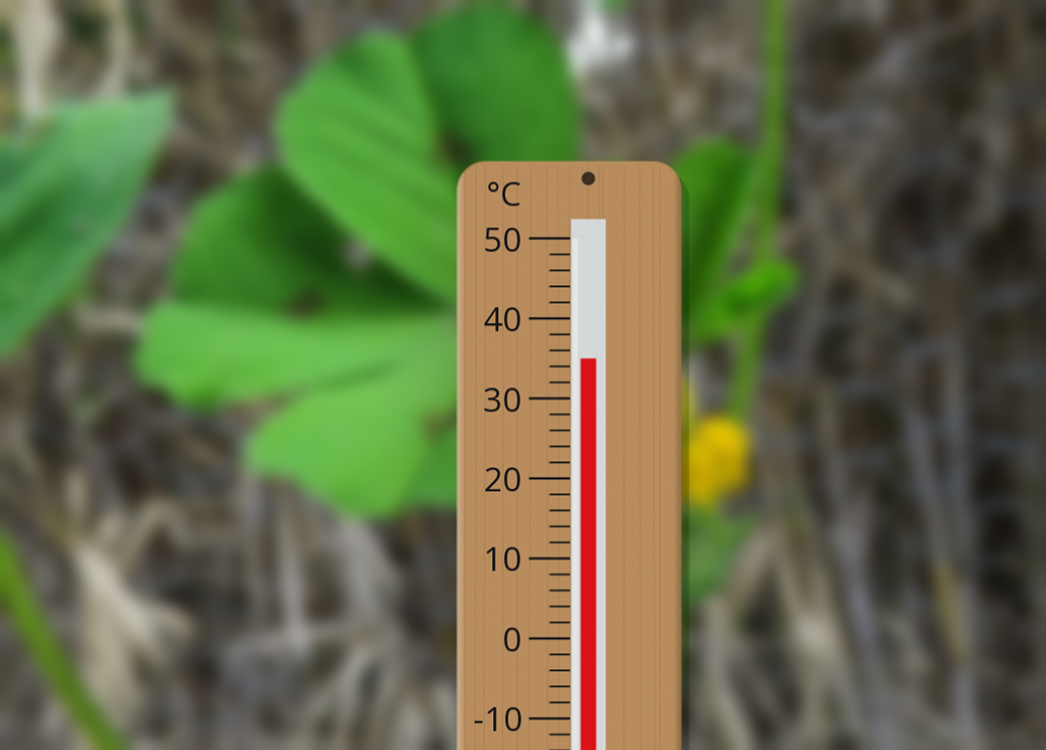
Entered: 35 °C
